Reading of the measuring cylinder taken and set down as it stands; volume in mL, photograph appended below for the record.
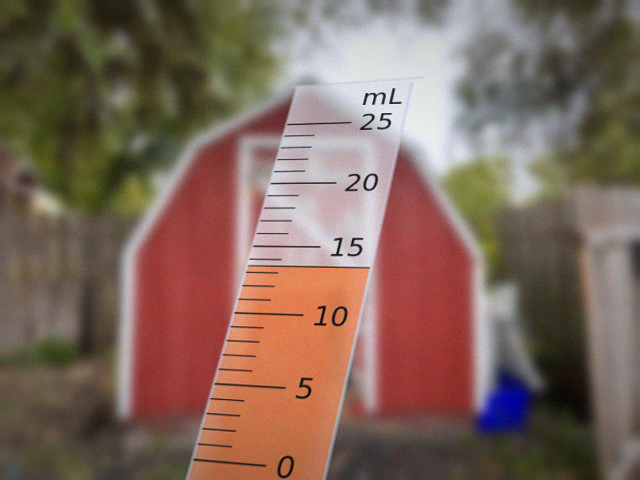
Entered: 13.5 mL
